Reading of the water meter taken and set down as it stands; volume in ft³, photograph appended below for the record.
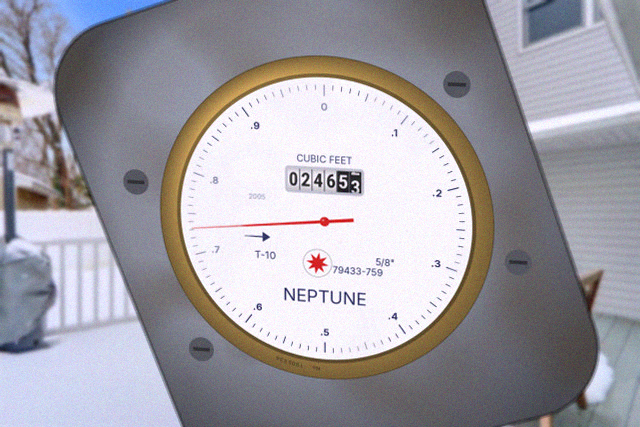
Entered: 24652.73 ft³
